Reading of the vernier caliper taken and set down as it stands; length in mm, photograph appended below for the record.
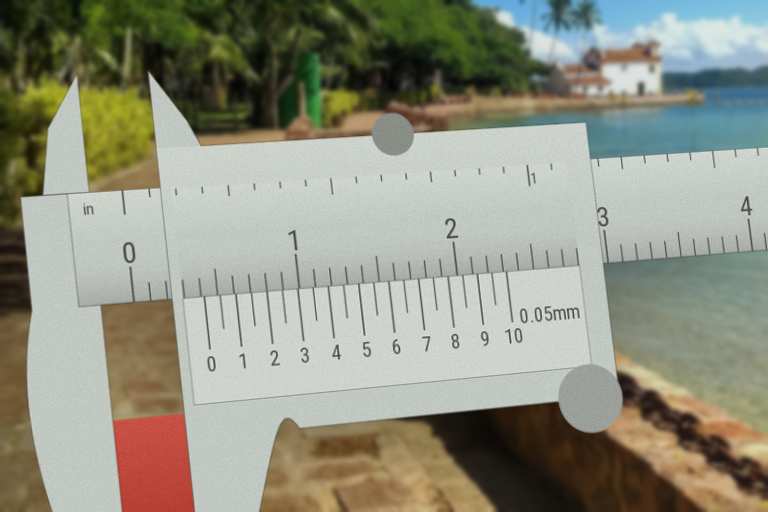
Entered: 4.2 mm
